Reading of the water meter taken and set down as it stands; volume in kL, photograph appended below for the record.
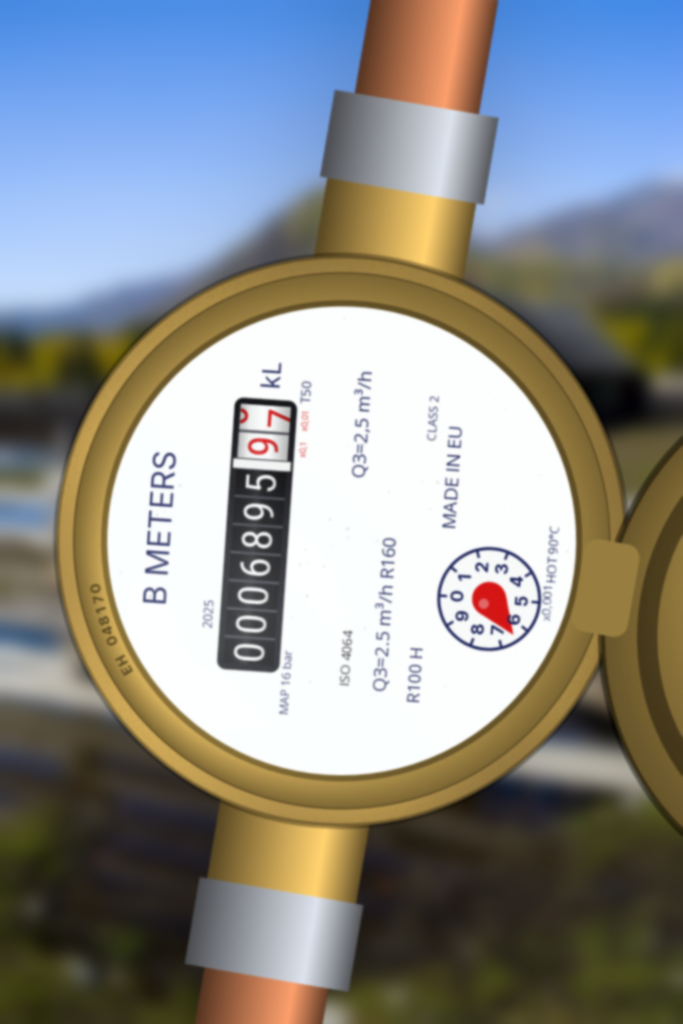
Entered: 6895.966 kL
